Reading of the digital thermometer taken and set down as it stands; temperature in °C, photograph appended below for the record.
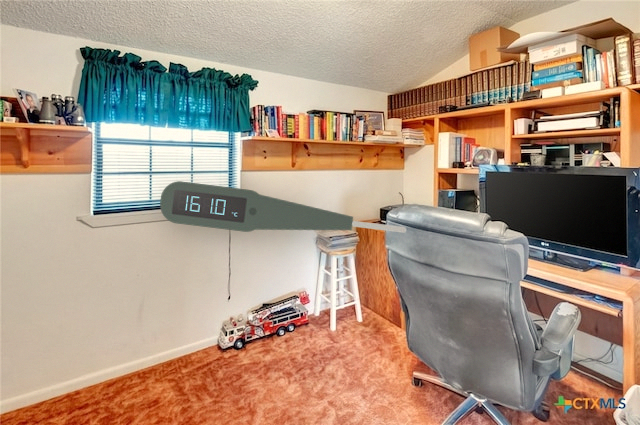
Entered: 161.0 °C
